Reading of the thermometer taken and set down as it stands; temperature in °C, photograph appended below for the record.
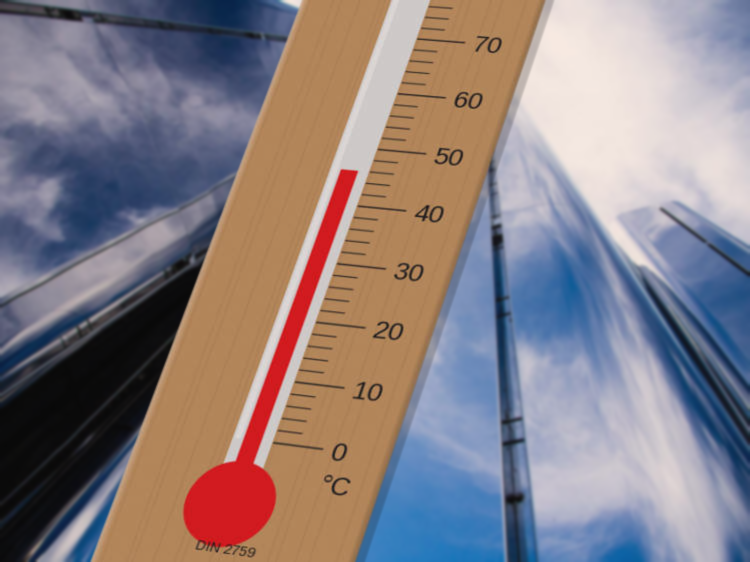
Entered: 46 °C
